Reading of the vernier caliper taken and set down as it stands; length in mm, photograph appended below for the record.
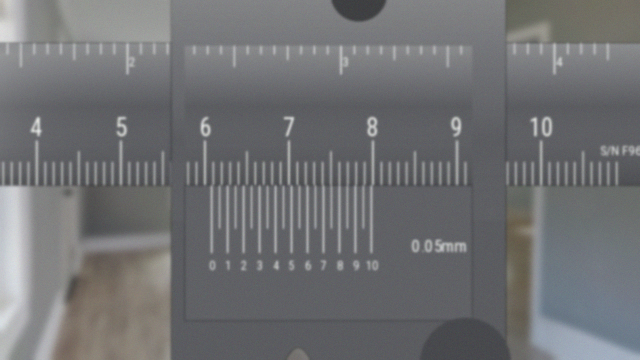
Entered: 60.8 mm
